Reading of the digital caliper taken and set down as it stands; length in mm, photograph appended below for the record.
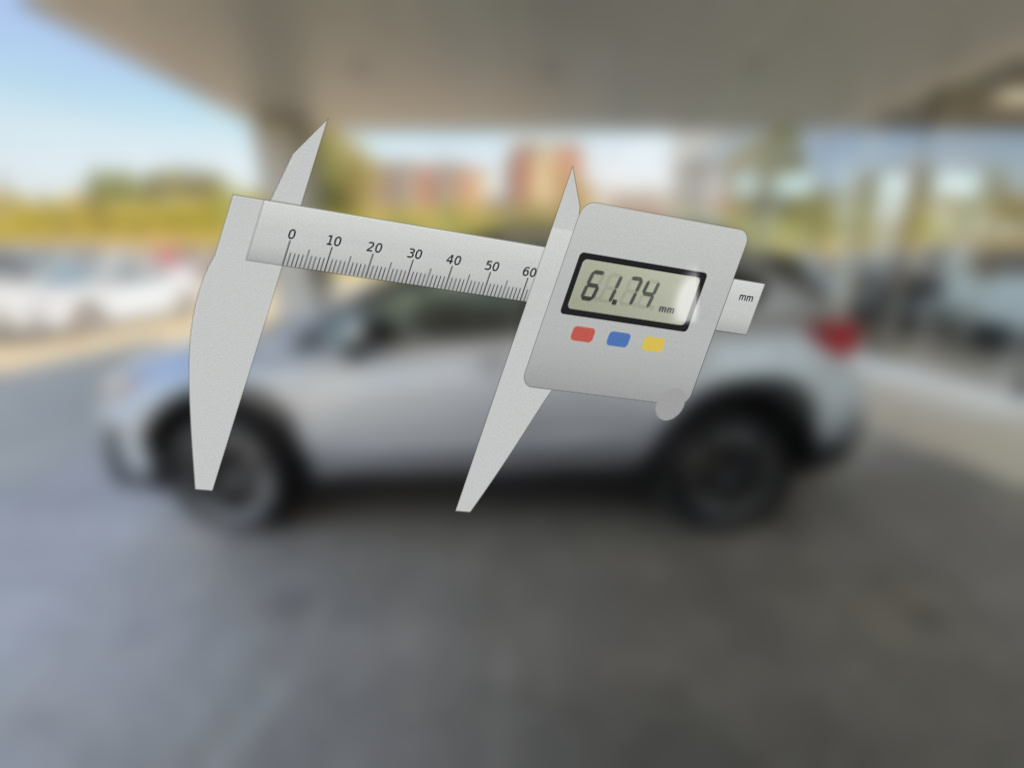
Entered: 61.74 mm
